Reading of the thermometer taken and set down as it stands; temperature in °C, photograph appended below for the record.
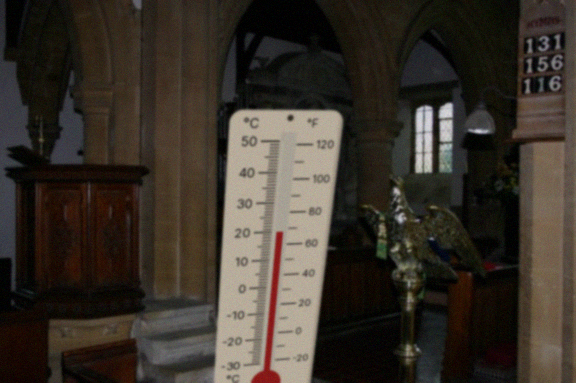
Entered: 20 °C
